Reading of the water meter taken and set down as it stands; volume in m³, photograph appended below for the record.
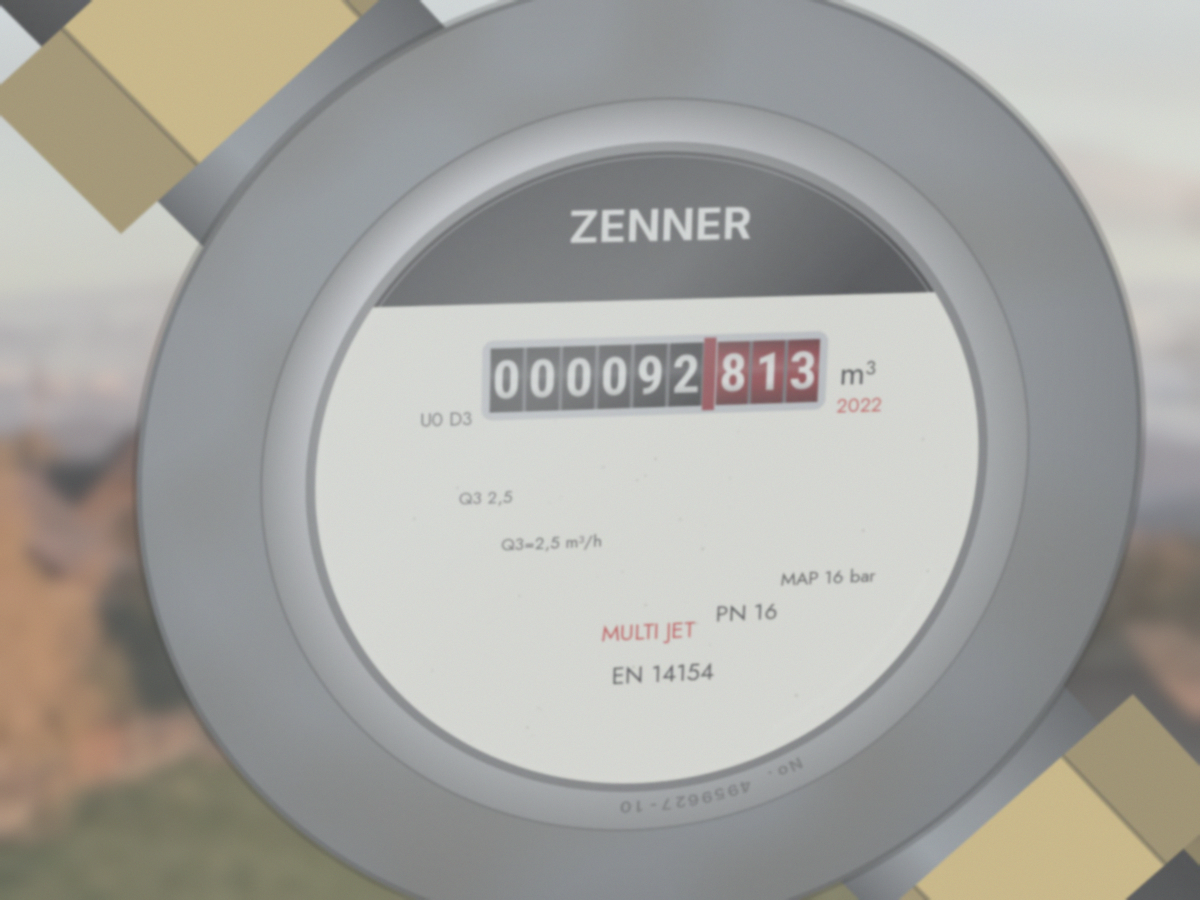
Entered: 92.813 m³
